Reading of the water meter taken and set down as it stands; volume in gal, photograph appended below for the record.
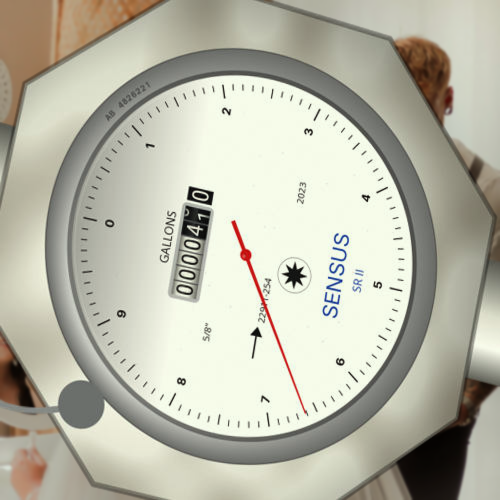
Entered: 406.6 gal
